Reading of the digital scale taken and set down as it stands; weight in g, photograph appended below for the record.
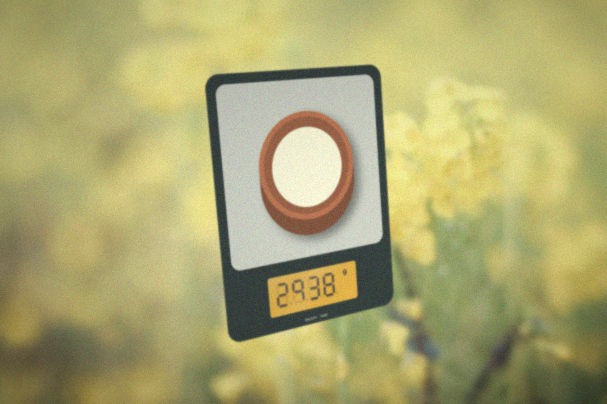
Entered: 2938 g
